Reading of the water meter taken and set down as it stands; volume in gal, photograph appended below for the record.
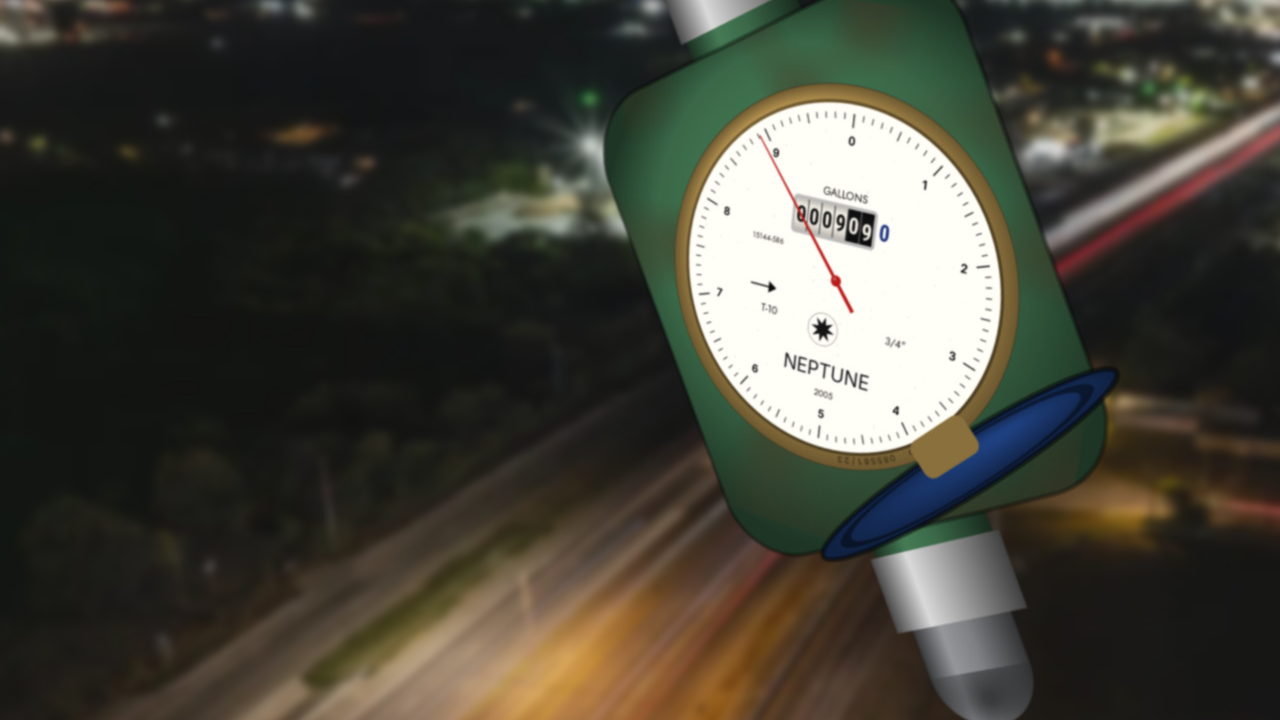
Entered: 9088.9 gal
